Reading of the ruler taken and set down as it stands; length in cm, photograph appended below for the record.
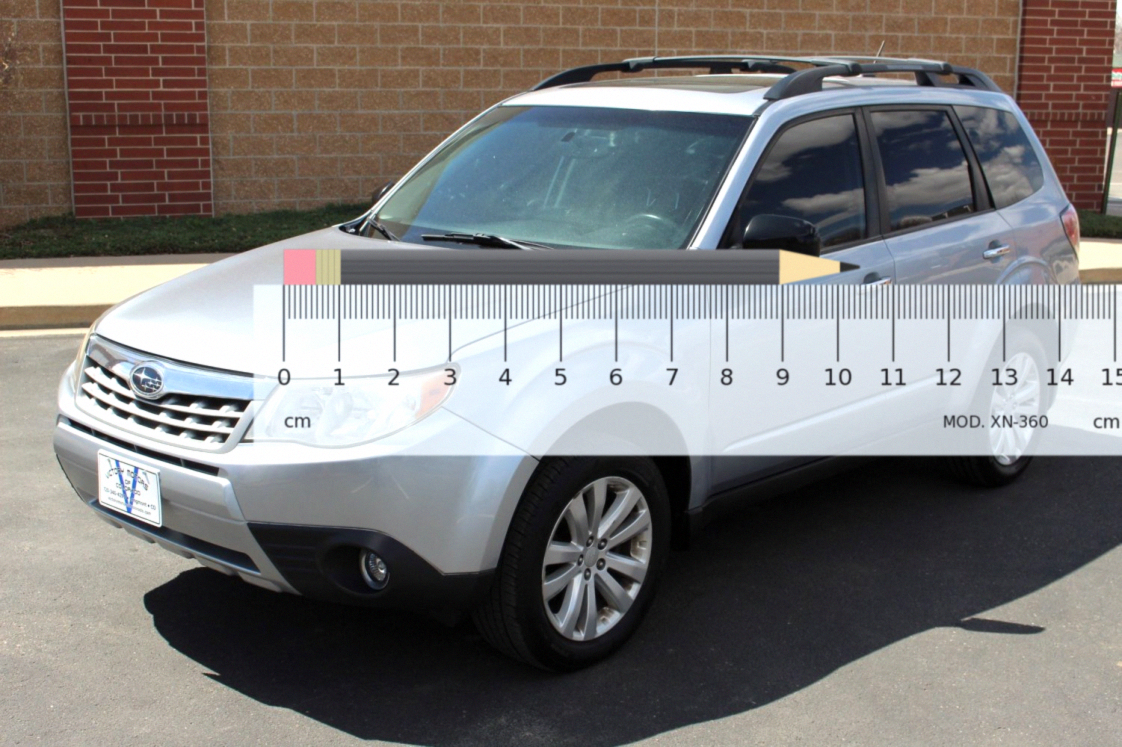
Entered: 10.4 cm
